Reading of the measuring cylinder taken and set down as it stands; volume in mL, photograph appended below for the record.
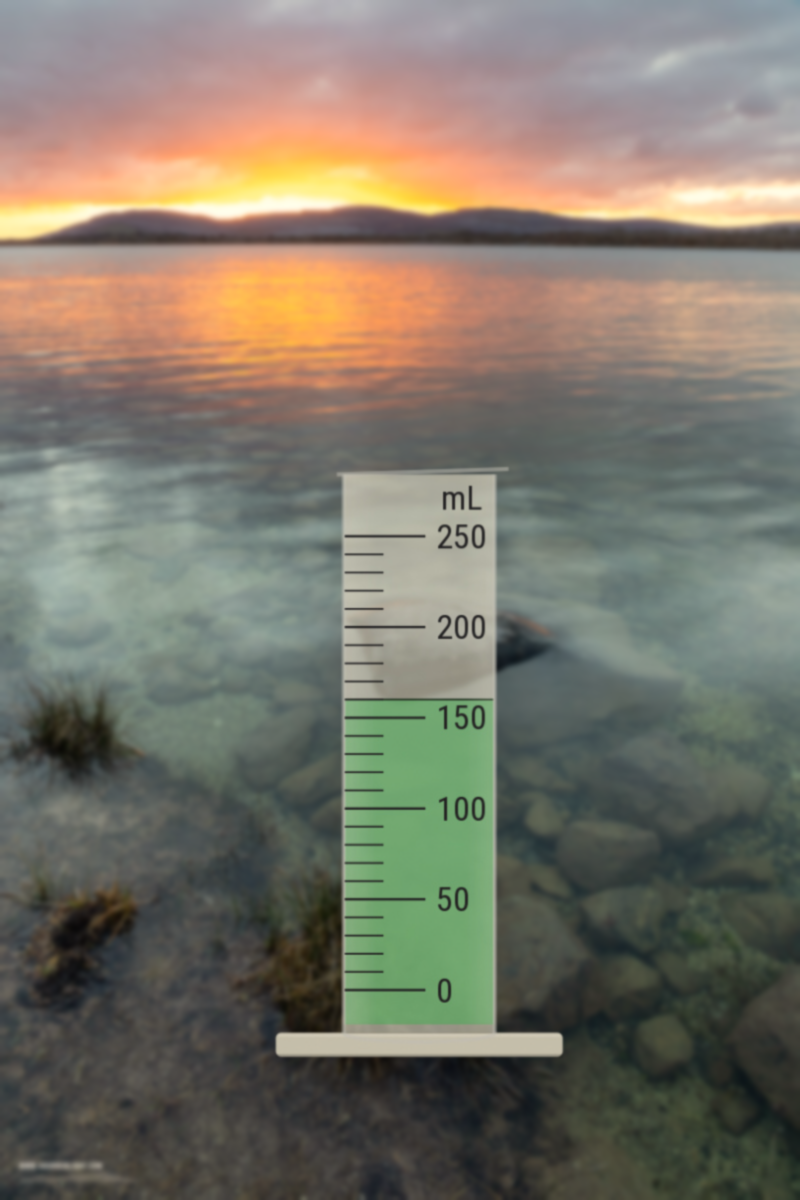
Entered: 160 mL
